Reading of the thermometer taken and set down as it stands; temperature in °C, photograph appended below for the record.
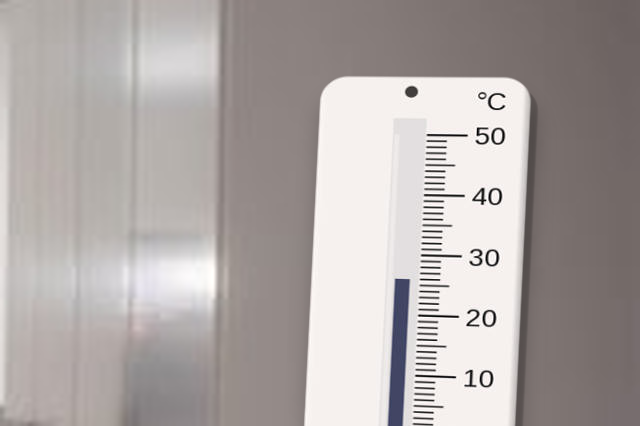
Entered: 26 °C
